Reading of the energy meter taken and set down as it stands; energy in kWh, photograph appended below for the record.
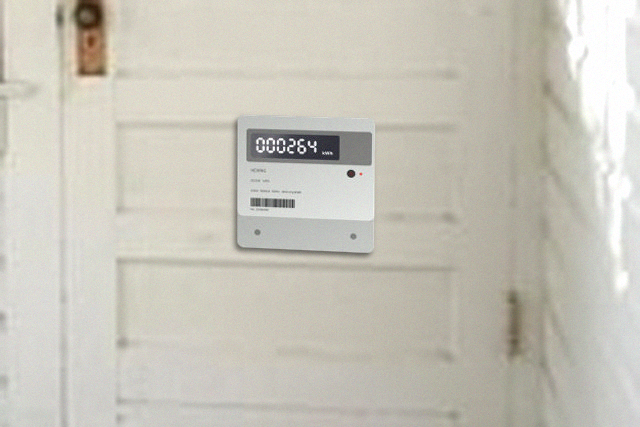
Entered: 264 kWh
